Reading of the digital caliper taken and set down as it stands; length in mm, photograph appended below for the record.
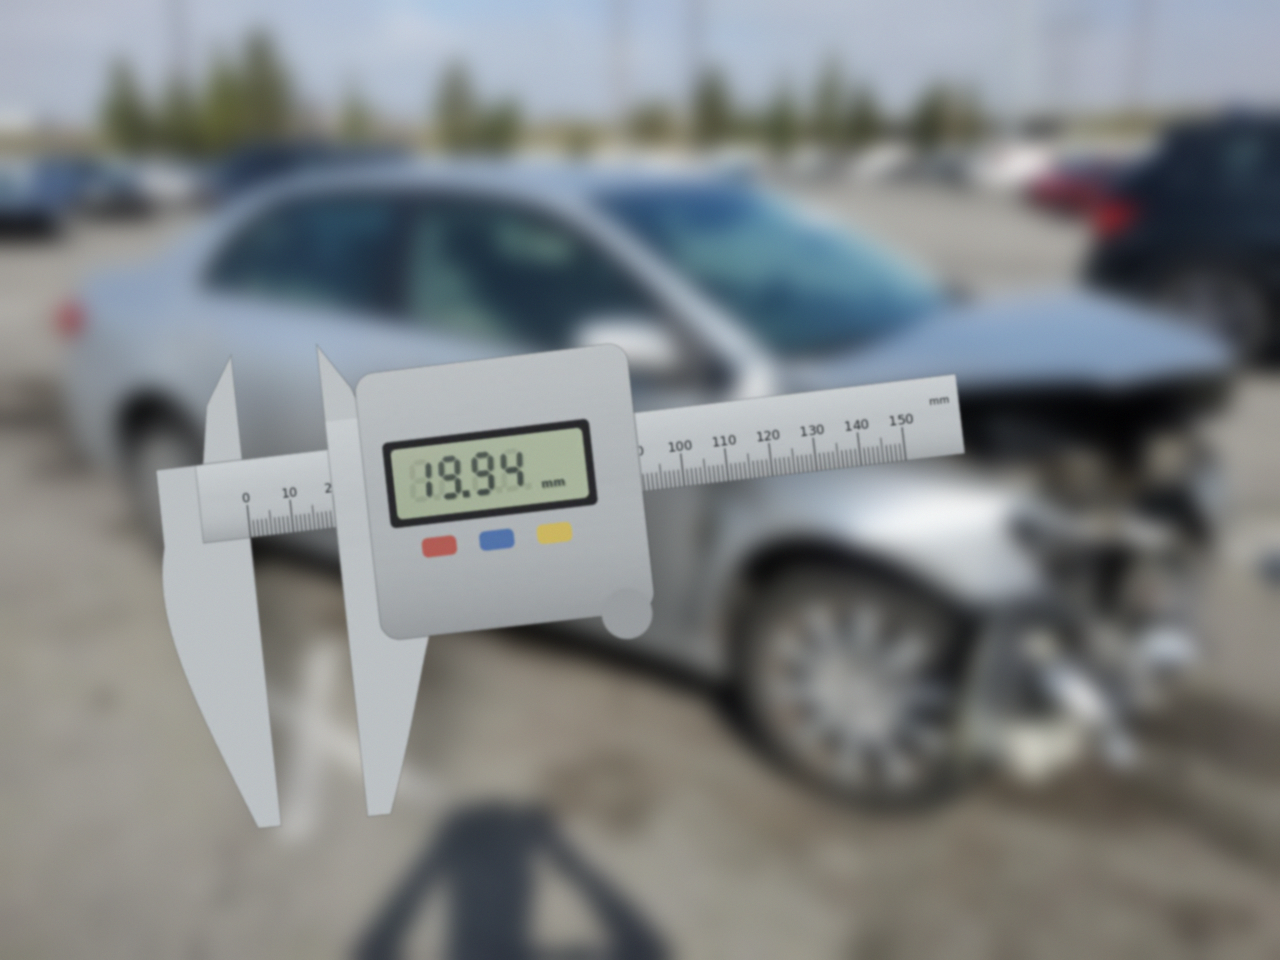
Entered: 19.94 mm
